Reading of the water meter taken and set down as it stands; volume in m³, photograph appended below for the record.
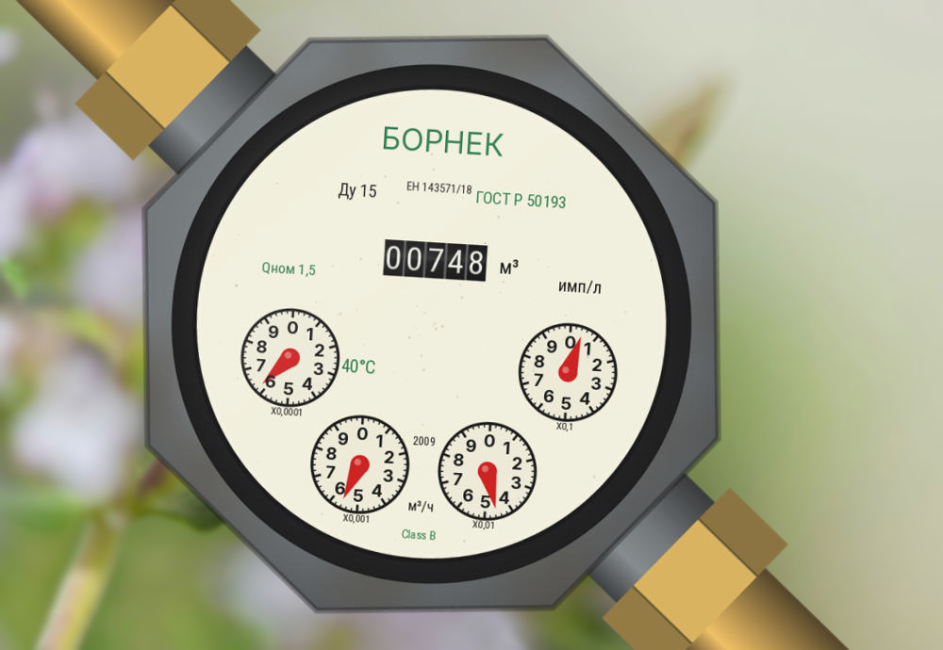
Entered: 748.0456 m³
